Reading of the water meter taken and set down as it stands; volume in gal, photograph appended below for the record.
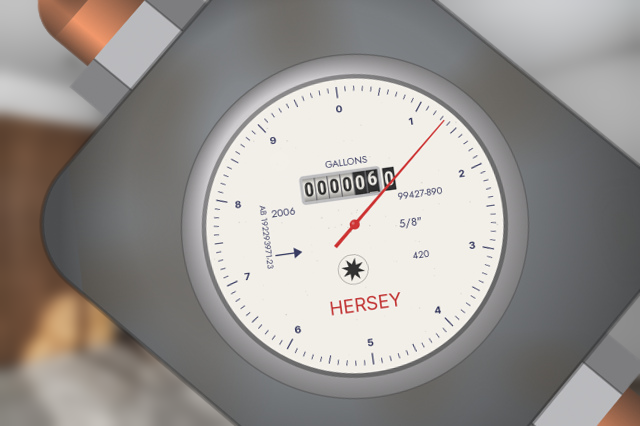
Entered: 61.3 gal
